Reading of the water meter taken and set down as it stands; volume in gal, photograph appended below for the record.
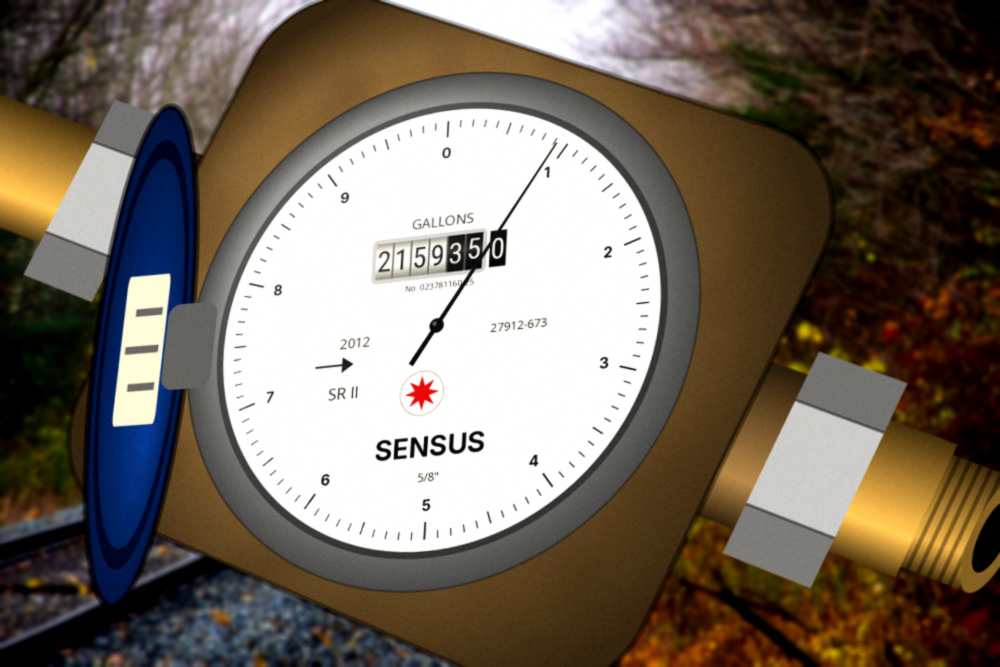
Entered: 2159350.9 gal
